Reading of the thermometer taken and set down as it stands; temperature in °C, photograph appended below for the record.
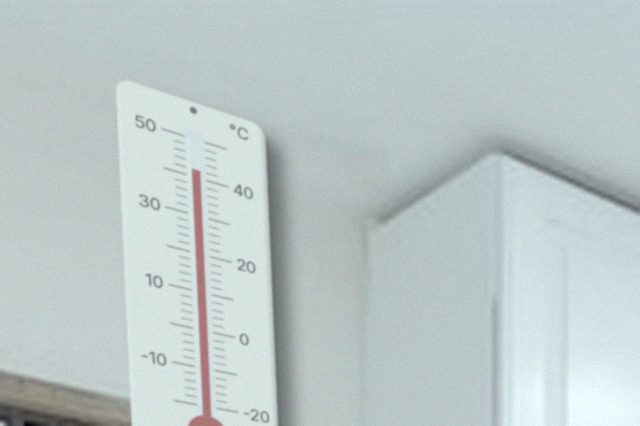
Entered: 42 °C
